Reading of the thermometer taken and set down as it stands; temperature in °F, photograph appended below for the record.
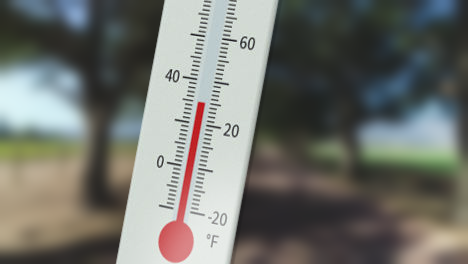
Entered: 30 °F
